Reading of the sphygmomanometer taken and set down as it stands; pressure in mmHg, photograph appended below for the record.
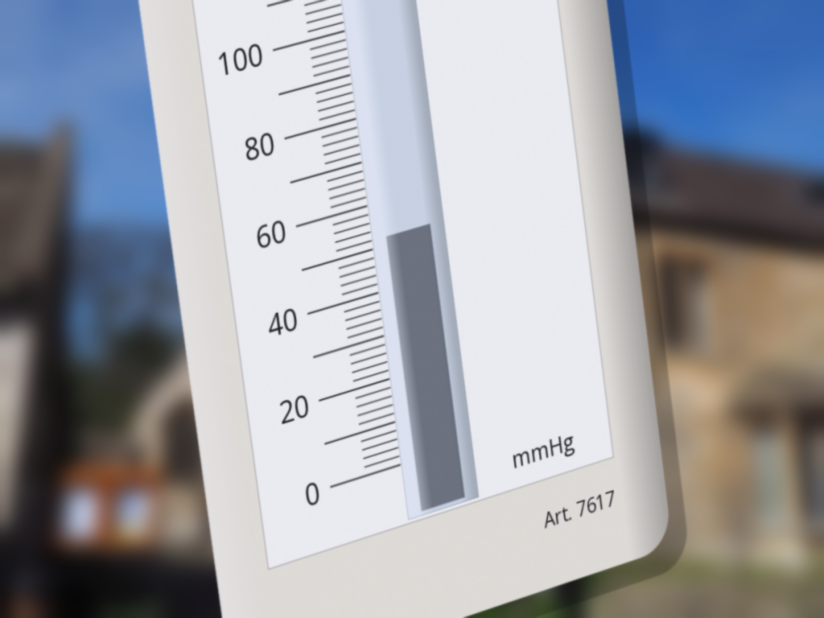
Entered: 52 mmHg
